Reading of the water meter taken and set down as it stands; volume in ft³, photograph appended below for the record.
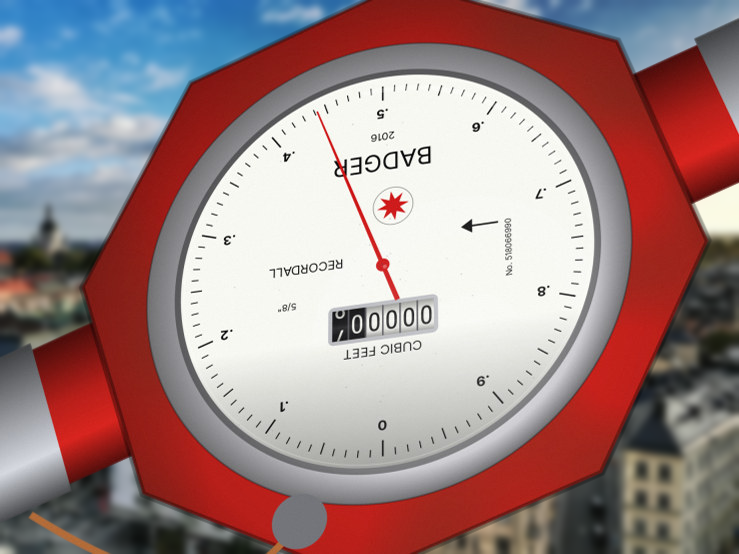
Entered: 7.44 ft³
